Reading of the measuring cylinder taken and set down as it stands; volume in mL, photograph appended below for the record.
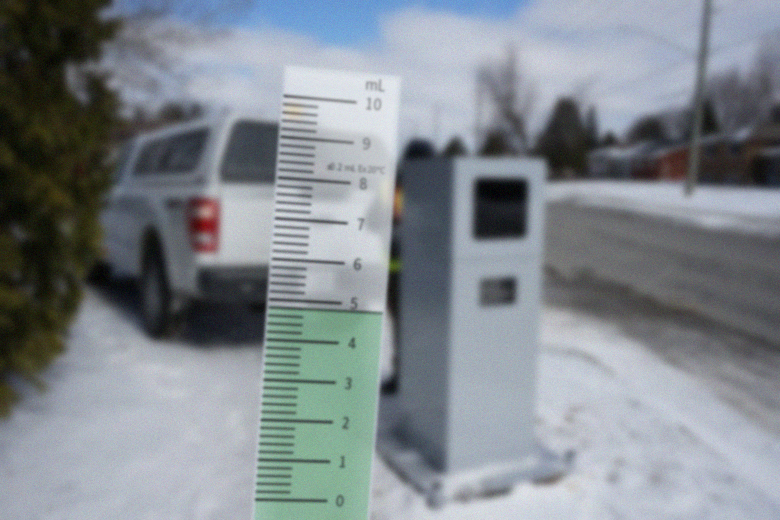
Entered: 4.8 mL
